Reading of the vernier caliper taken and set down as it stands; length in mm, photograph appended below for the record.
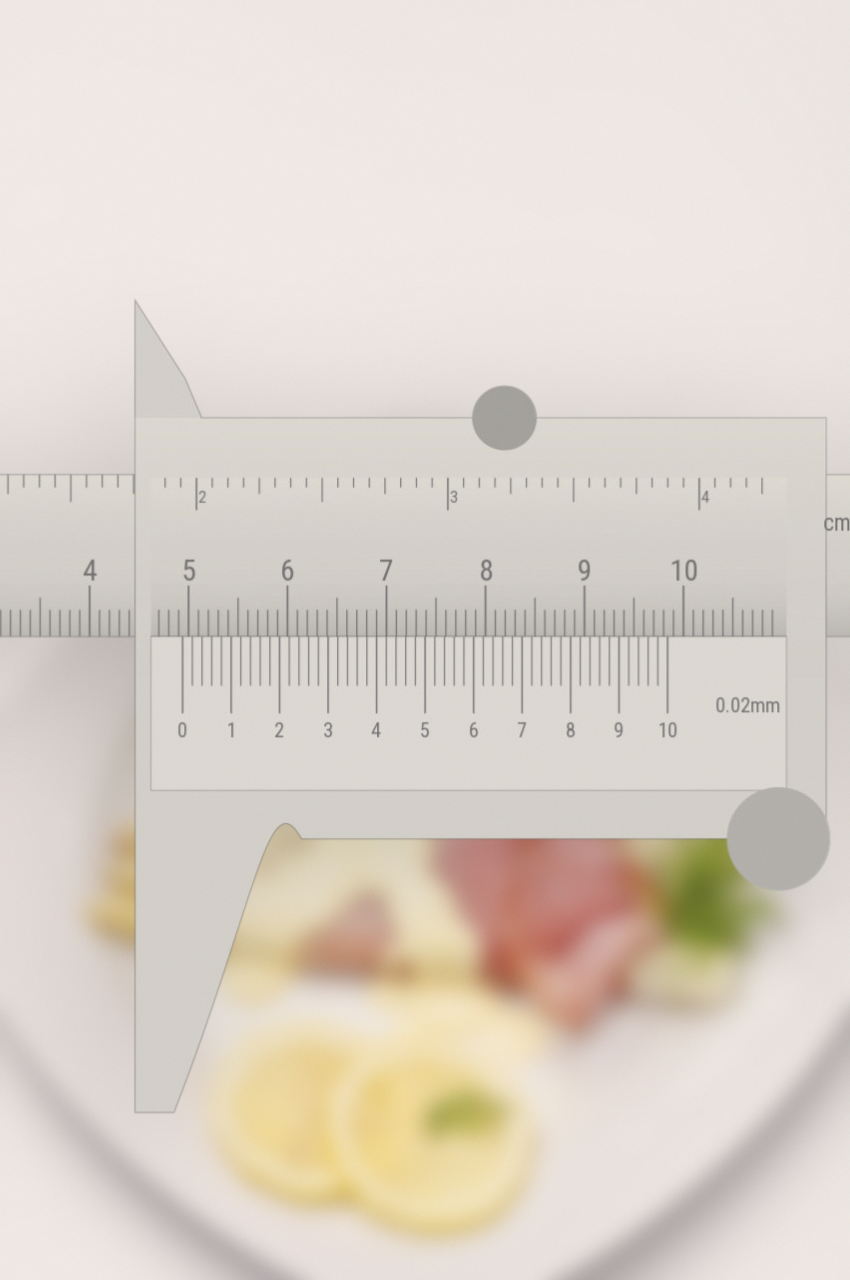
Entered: 49.4 mm
